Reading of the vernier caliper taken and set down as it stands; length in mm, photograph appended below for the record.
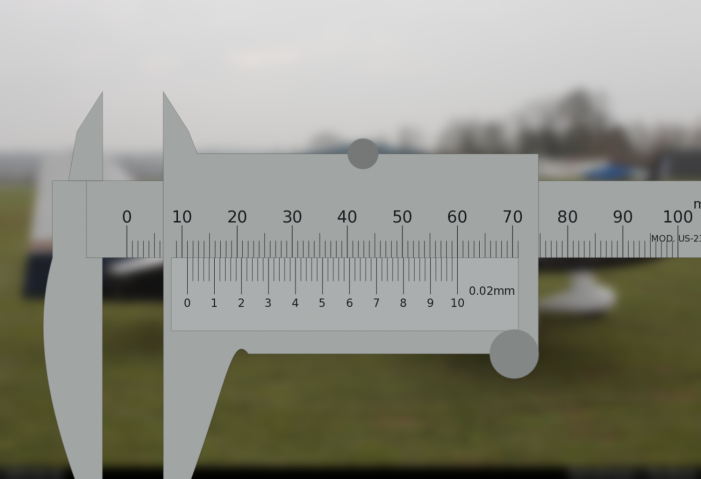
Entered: 11.0 mm
